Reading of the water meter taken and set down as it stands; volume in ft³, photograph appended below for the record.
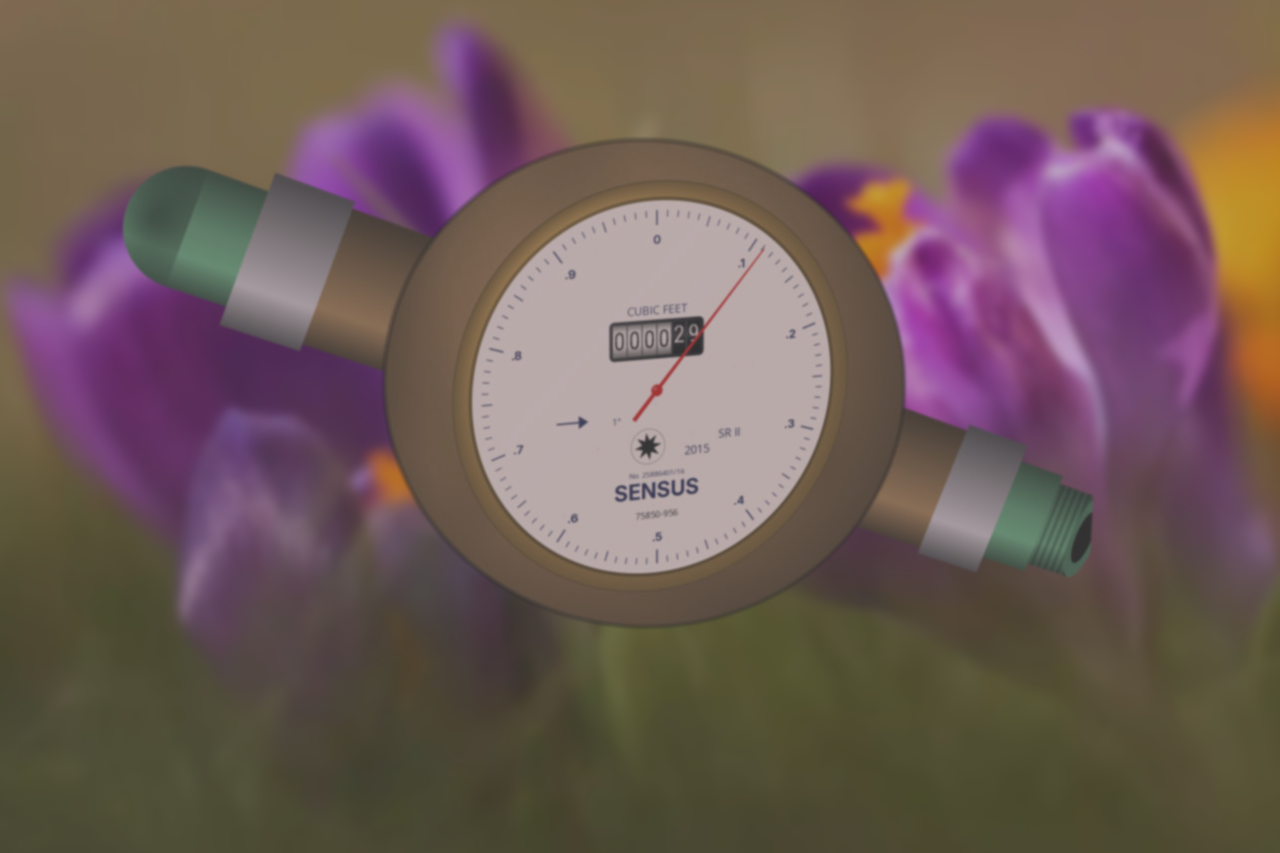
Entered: 29.11 ft³
